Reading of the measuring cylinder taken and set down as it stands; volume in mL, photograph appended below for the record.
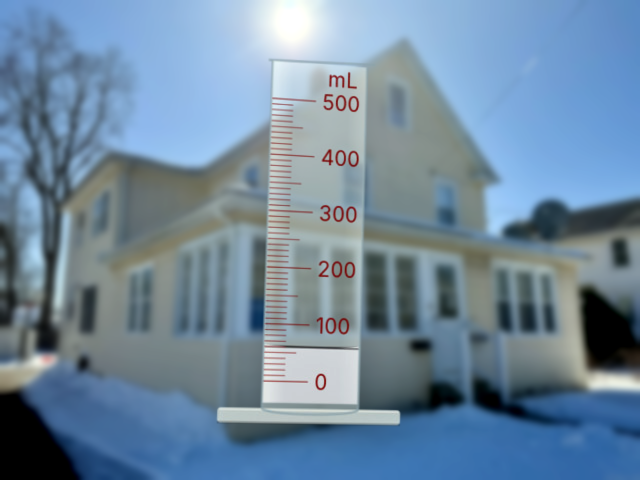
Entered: 60 mL
